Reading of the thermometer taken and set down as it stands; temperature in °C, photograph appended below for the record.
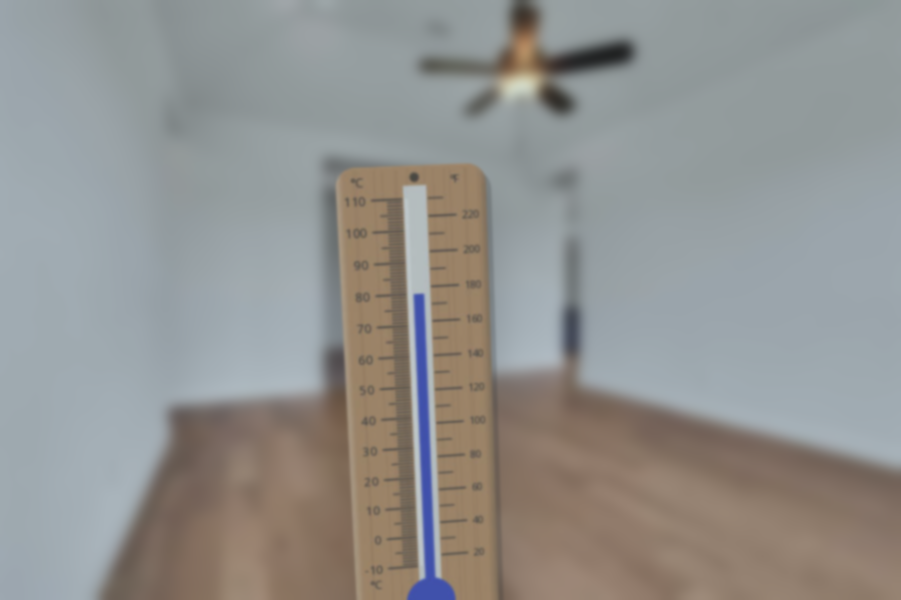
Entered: 80 °C
